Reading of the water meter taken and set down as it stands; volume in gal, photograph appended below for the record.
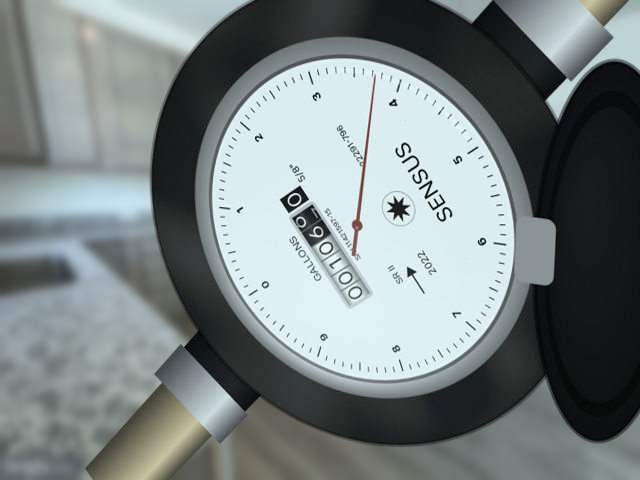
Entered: 10663.7 gal
